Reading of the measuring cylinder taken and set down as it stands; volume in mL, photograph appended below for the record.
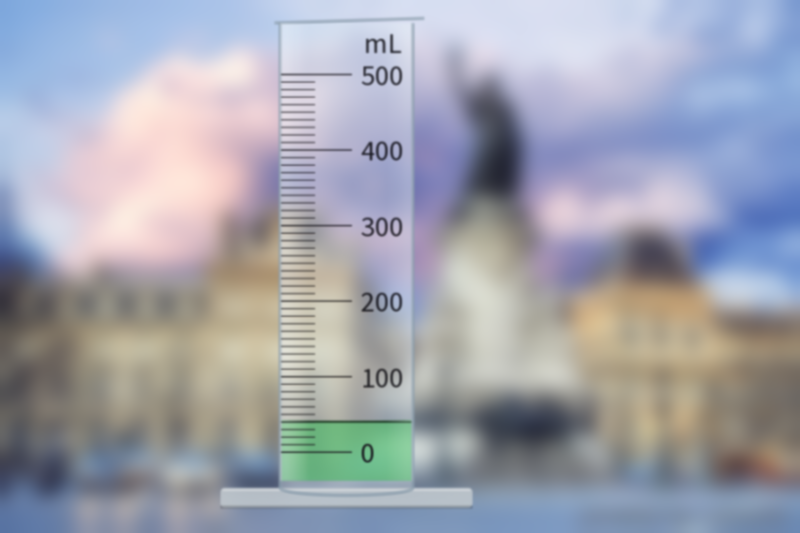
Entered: 40 mL
